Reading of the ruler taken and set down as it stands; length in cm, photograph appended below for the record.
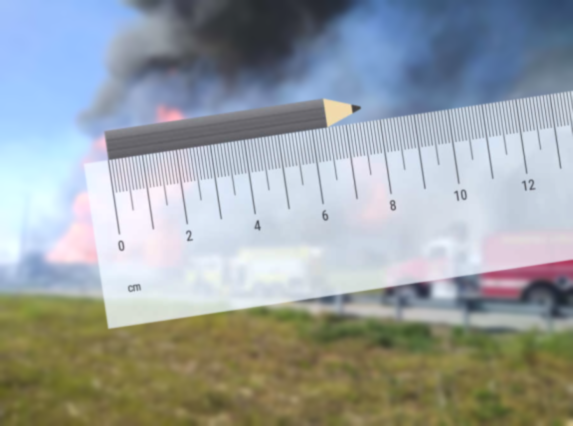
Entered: 7.5 cm
